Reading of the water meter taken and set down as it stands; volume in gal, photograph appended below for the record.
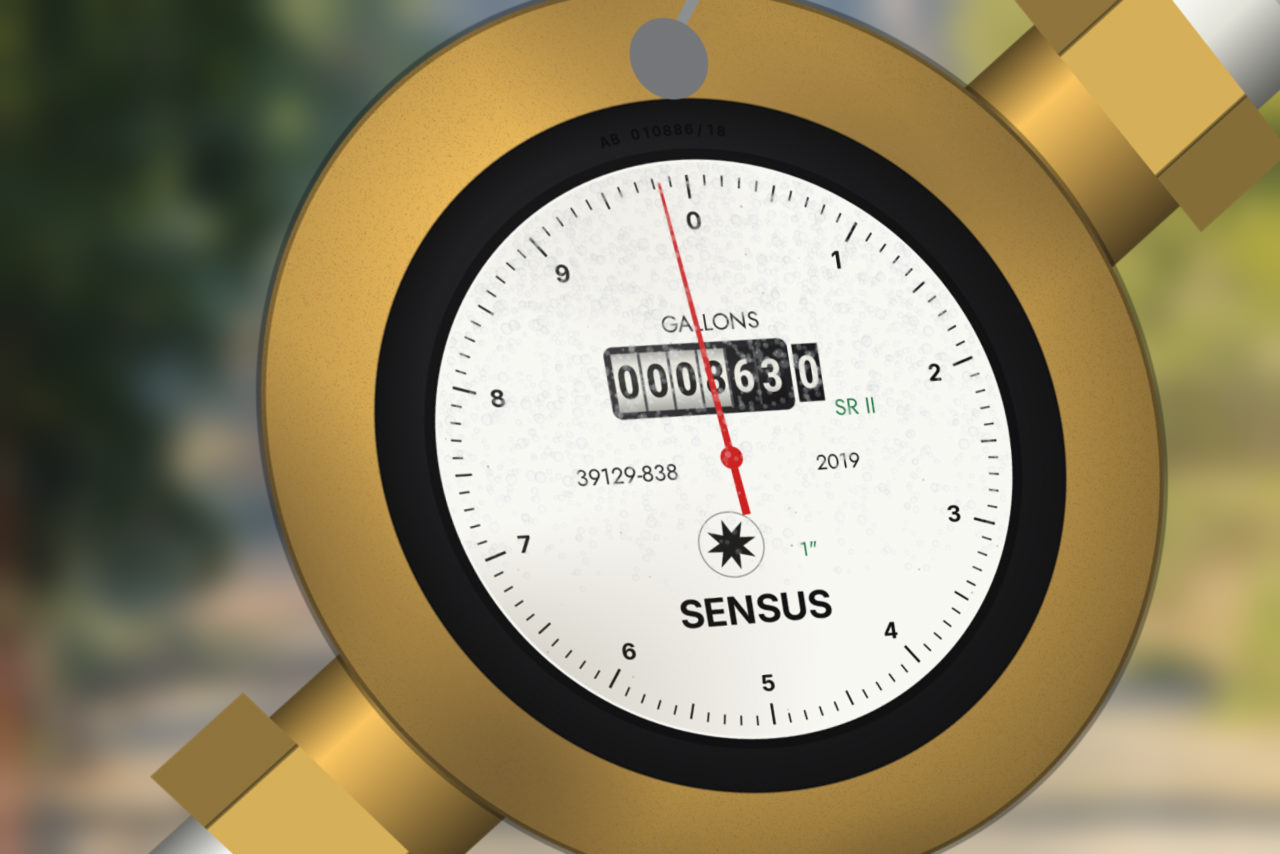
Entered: 8629.8 gal
